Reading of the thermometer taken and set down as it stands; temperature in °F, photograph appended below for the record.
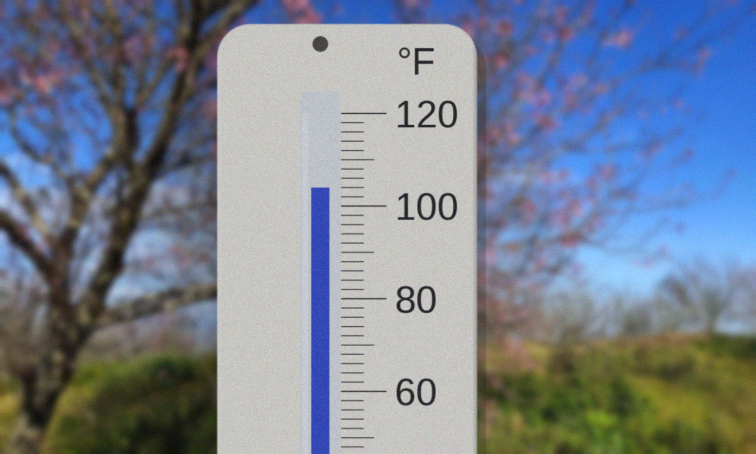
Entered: 104 °F
